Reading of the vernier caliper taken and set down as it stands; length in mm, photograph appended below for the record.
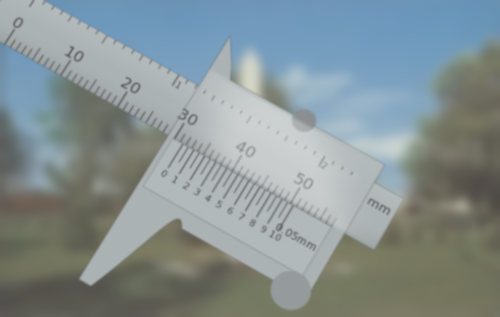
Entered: 31.5 mm
